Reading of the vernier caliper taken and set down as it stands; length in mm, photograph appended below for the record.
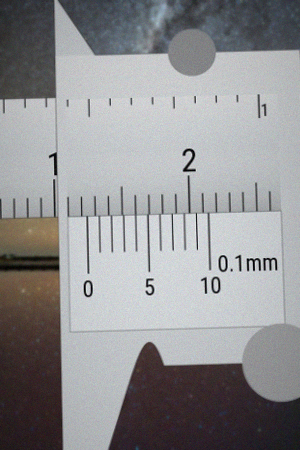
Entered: 12.4 mm
